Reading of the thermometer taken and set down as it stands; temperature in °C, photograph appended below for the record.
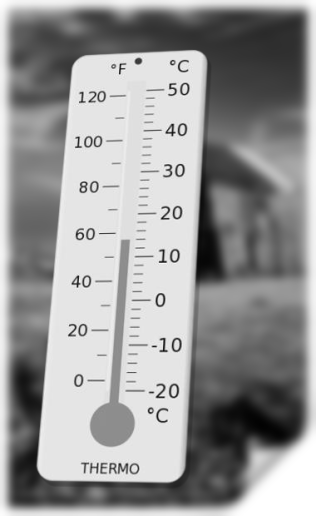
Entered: 14 °C
